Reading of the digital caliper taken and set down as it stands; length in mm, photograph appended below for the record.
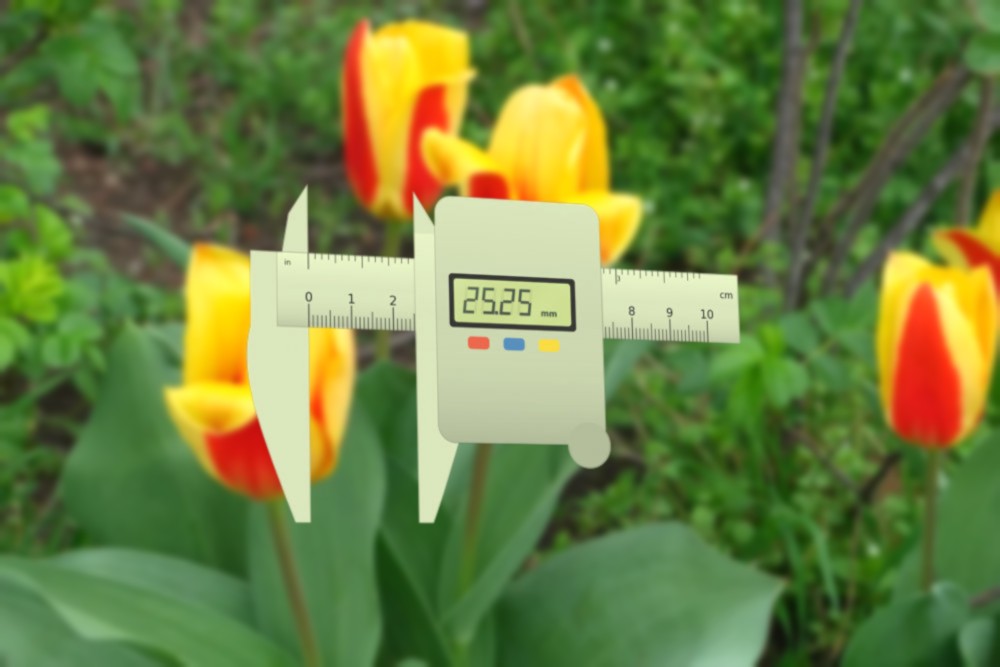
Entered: 25.25 mm
